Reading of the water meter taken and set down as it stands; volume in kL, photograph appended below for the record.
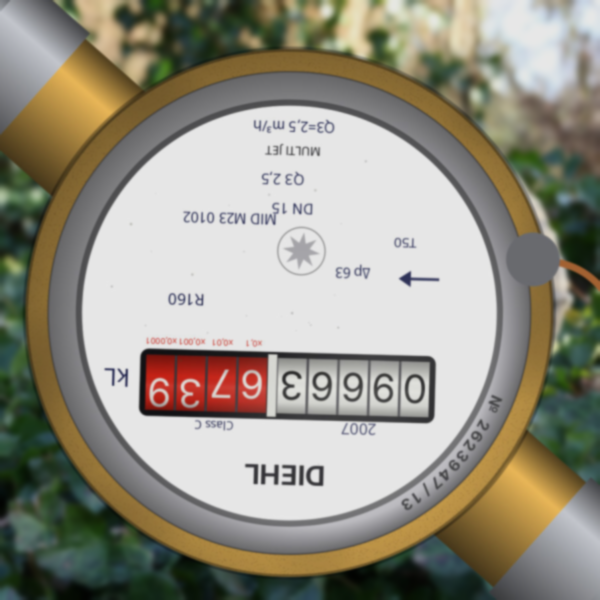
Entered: 9663.6739 kL
